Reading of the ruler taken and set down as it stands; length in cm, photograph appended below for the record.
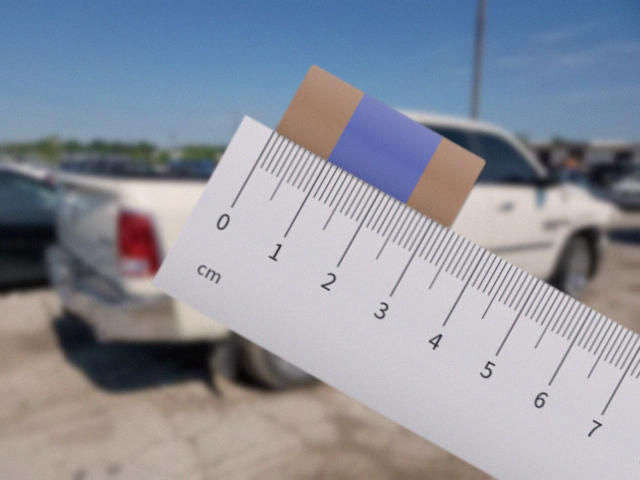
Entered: 3.3 cm
